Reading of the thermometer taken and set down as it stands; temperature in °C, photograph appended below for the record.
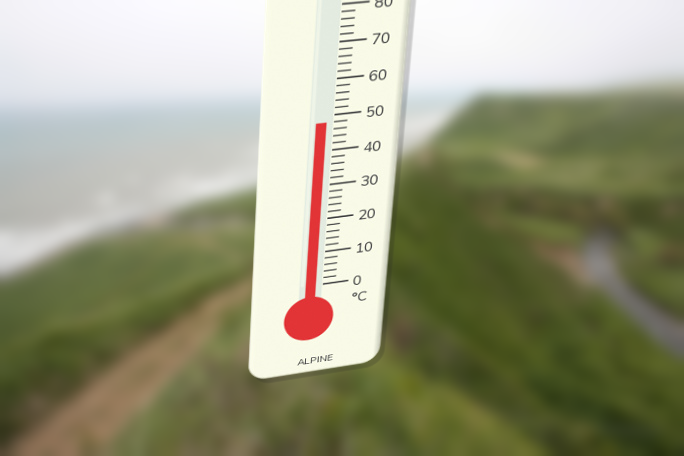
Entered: 48 °C
